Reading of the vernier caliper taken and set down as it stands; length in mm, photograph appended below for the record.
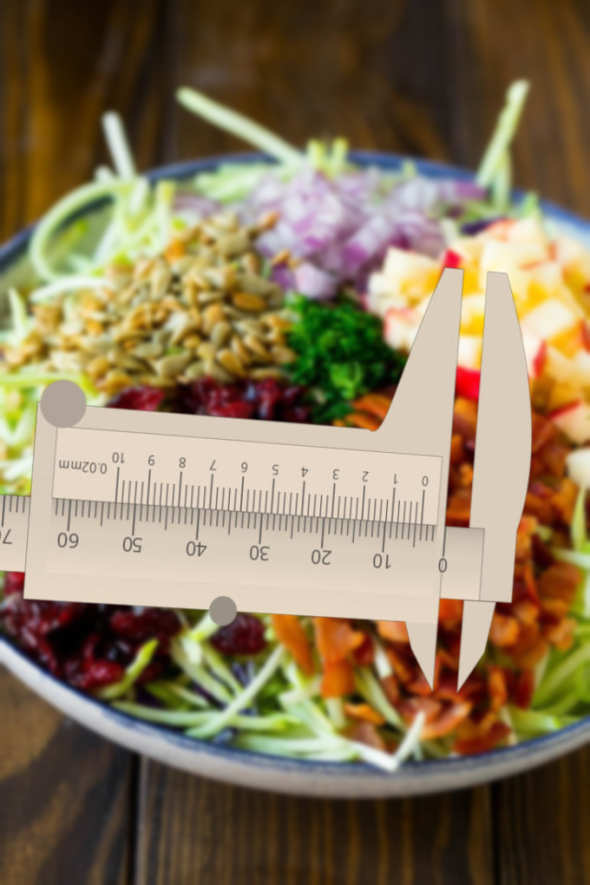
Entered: 4.0 mm
